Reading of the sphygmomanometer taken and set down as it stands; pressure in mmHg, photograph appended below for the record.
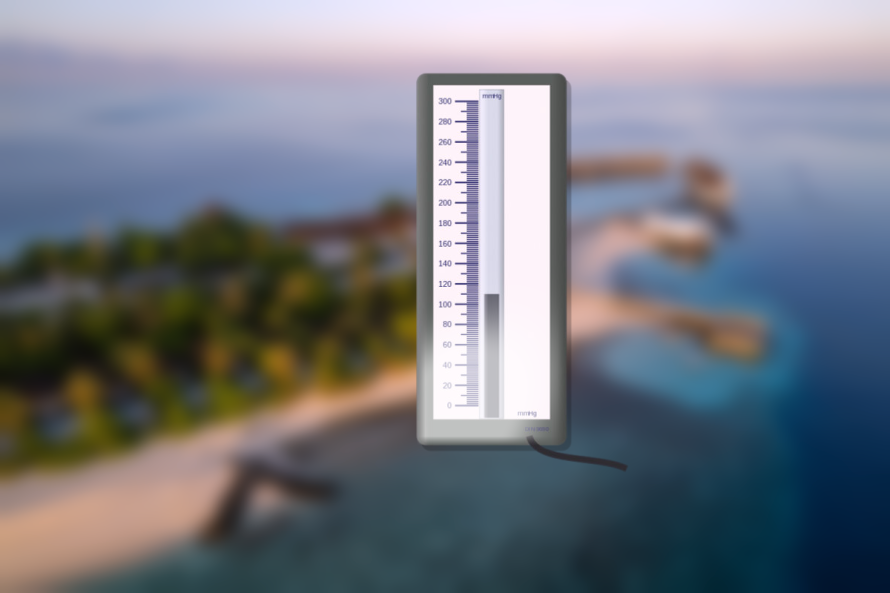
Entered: 110 mmHg
